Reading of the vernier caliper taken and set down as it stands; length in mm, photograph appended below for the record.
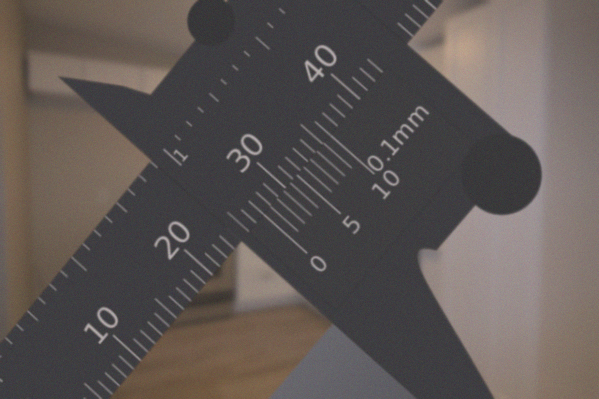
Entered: 27.0 mm
